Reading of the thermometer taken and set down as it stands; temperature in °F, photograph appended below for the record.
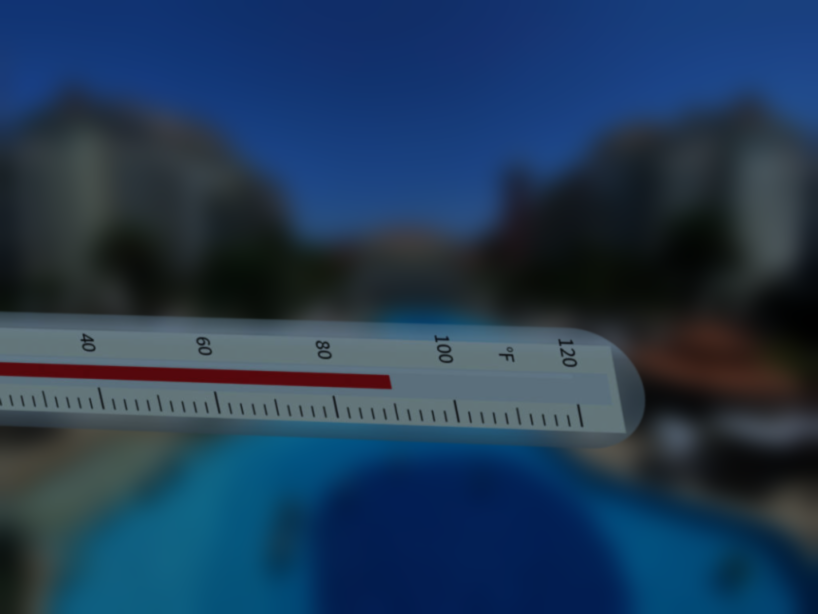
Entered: 90 °F
